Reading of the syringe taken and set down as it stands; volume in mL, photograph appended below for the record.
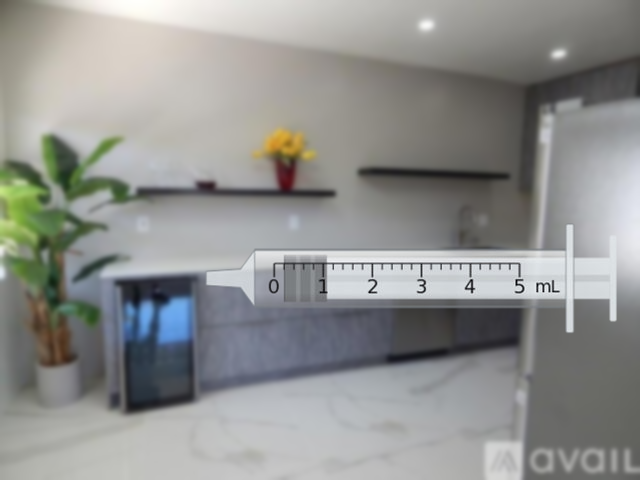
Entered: 0.2 mL
